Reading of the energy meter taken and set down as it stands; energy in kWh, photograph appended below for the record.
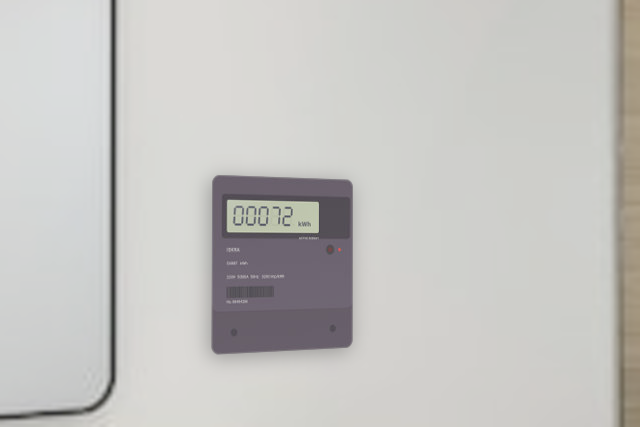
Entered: 72 kWh
